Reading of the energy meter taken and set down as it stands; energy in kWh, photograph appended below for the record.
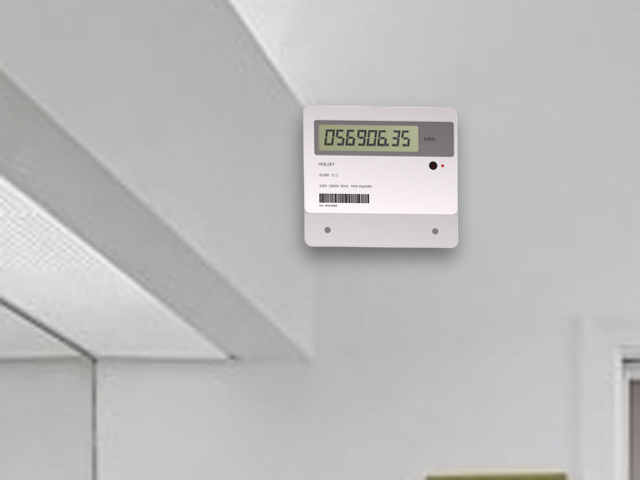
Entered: 56906.35 kWh
